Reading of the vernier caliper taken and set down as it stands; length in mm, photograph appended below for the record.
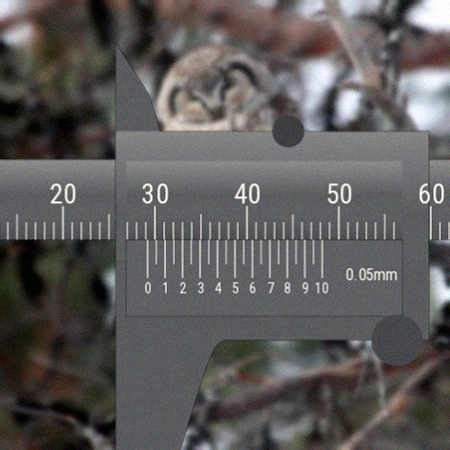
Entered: 29.2 mm
